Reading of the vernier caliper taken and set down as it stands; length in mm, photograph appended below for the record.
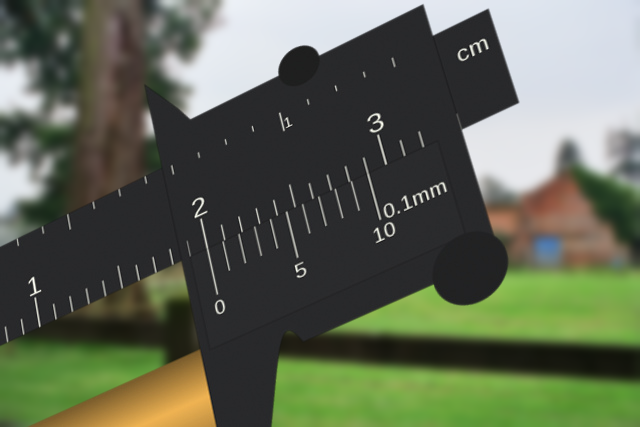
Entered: 20.0 mm
